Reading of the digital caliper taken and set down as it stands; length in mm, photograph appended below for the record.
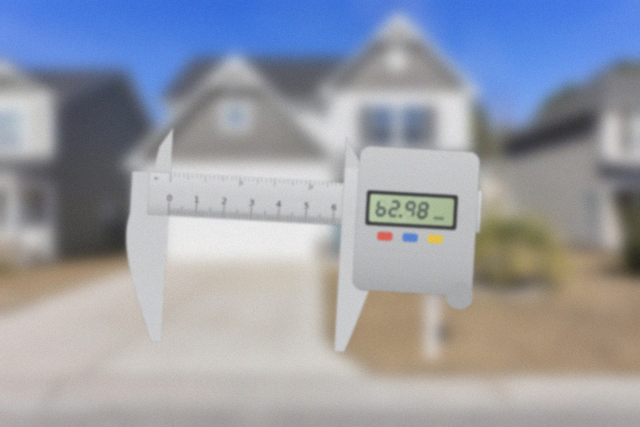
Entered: 62.98 mm
